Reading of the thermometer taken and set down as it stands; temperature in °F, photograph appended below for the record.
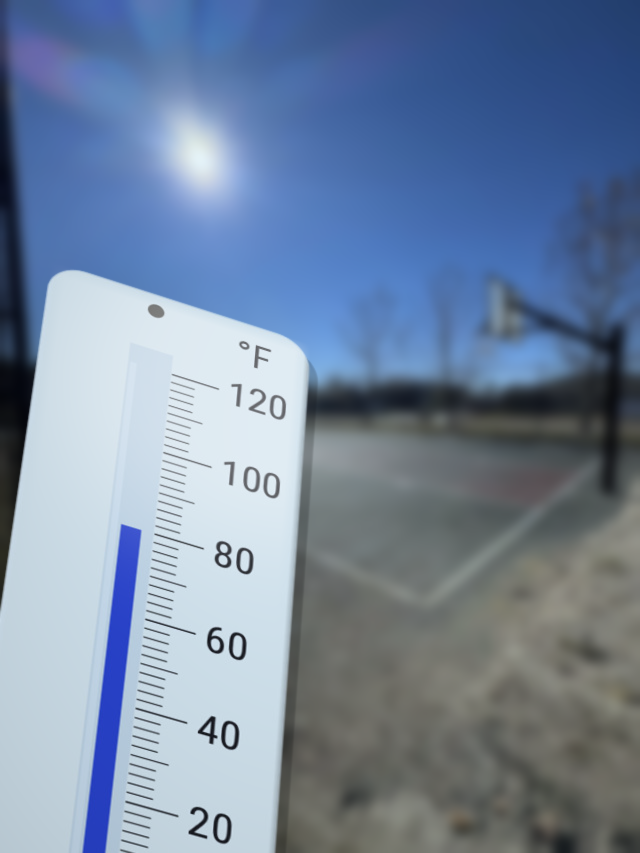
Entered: 80 °F
